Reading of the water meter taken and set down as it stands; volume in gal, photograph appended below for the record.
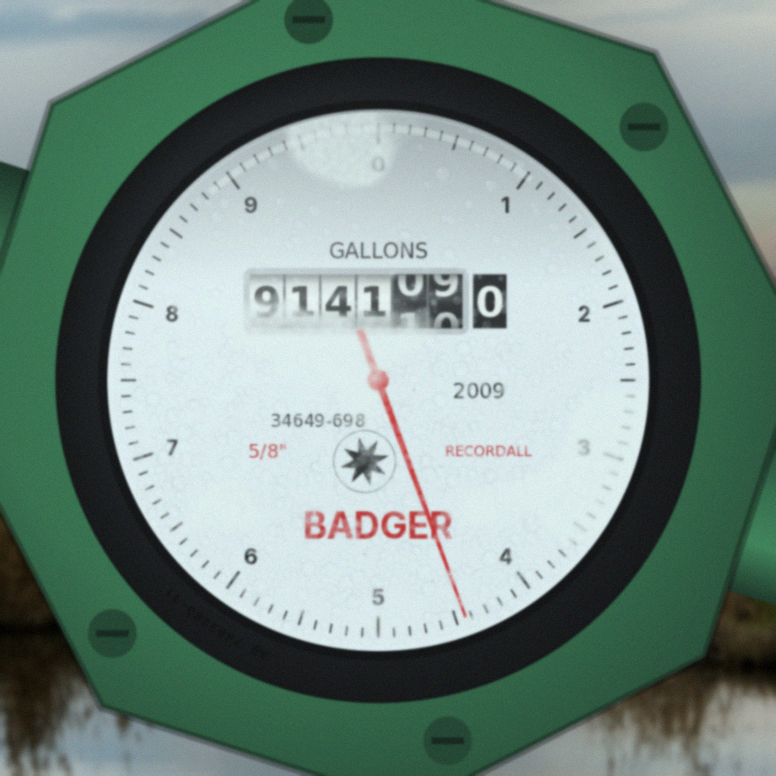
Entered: 9141094.4 gal
